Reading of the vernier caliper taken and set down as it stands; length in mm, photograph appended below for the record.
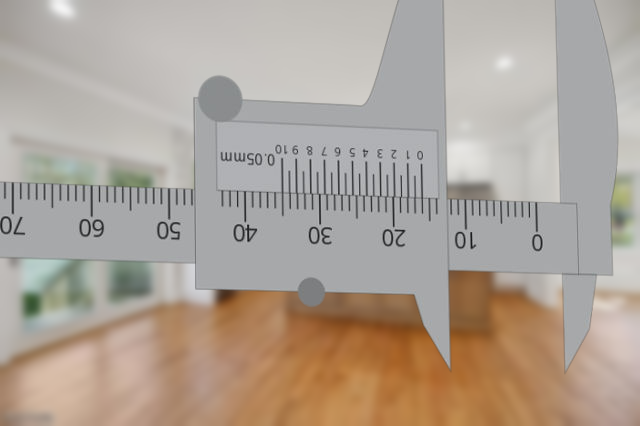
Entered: 16.0 mm
